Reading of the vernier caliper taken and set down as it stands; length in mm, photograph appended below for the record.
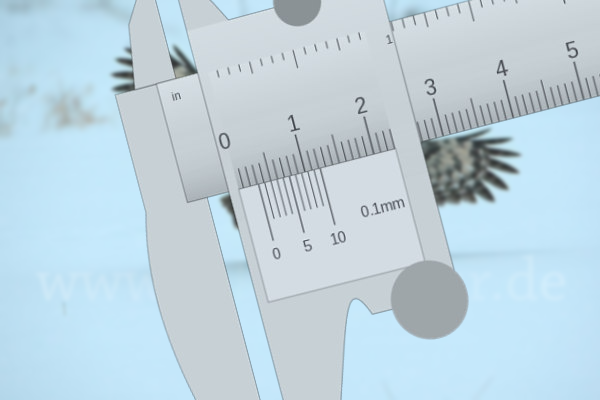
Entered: 3.2 mm
